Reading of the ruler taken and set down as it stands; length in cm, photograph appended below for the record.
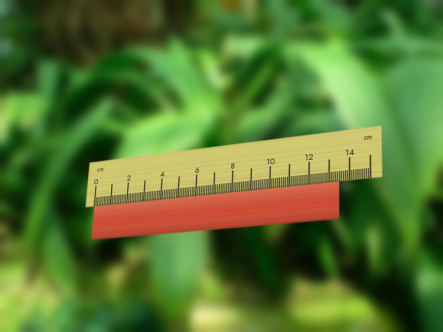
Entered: 13.5 cm
